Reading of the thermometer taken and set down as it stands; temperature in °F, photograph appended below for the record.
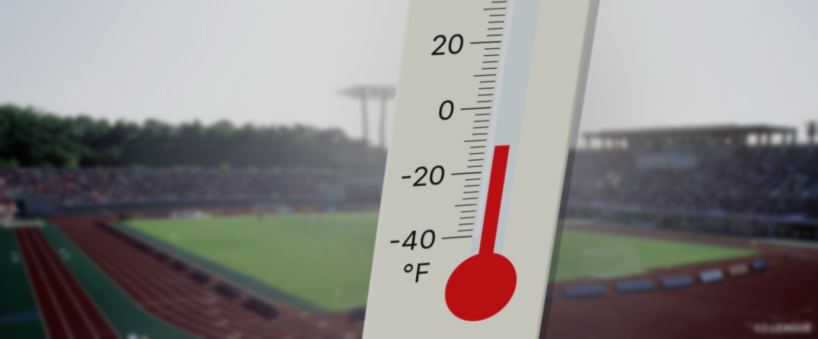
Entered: -12 °F
